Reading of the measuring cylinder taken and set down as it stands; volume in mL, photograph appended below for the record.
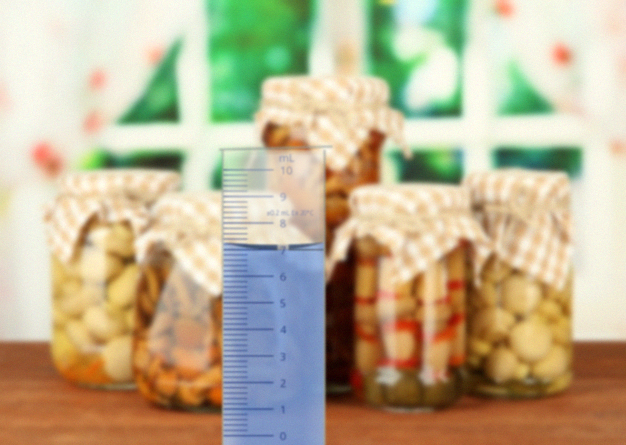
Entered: 7 mL
